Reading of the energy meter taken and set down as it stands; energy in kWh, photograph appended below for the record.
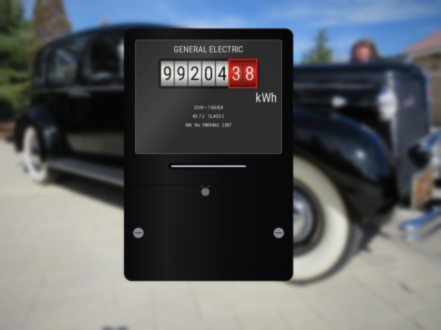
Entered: 99204.38 kWh
